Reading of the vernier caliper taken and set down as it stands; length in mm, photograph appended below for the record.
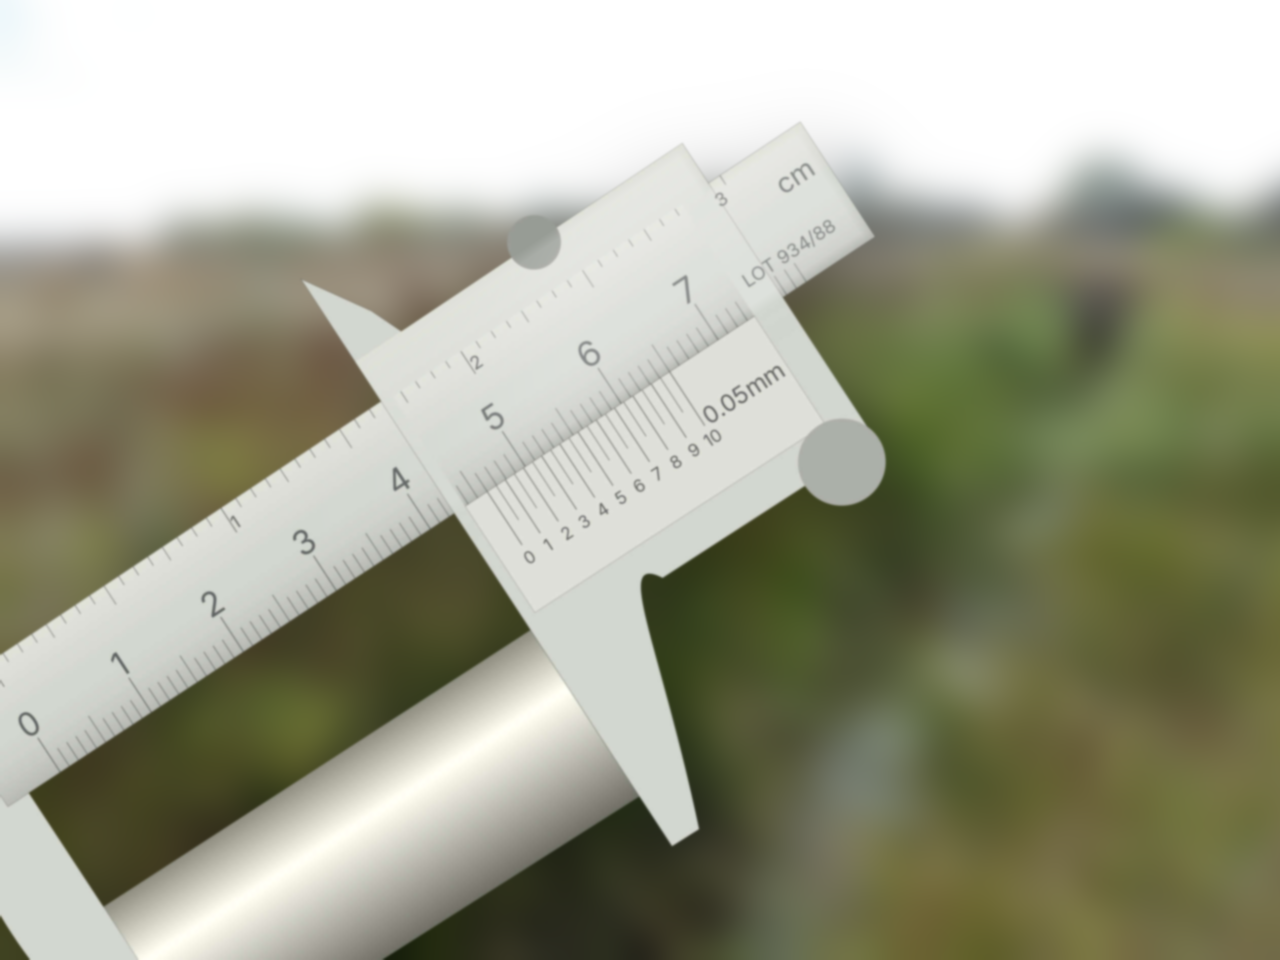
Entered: 46.0 mm
